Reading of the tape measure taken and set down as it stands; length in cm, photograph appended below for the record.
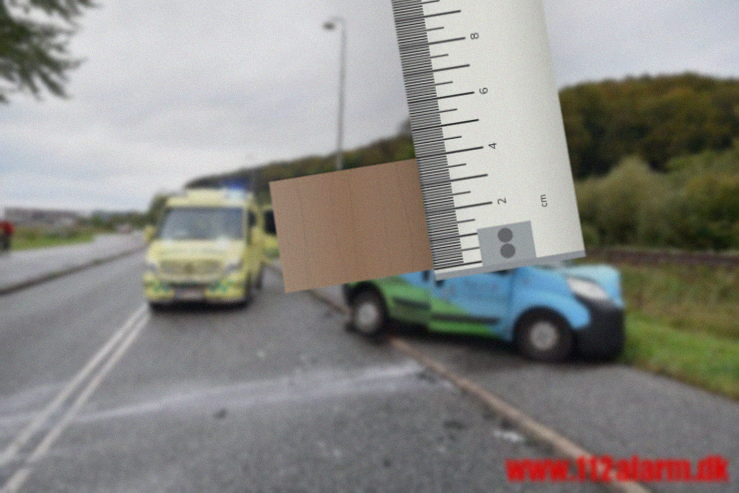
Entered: 4 cm
